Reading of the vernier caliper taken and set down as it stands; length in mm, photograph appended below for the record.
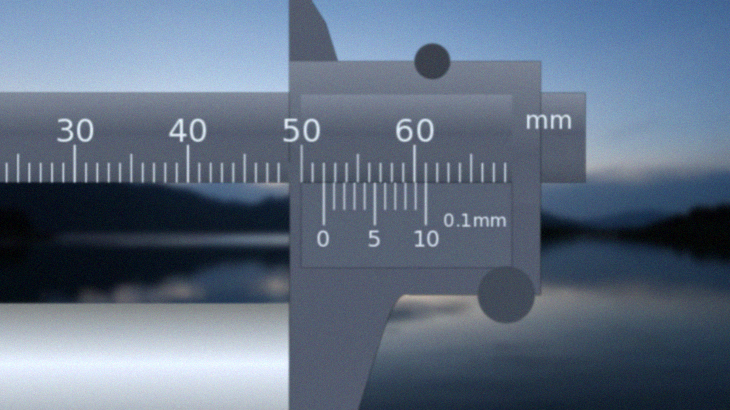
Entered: 52.0 mm
